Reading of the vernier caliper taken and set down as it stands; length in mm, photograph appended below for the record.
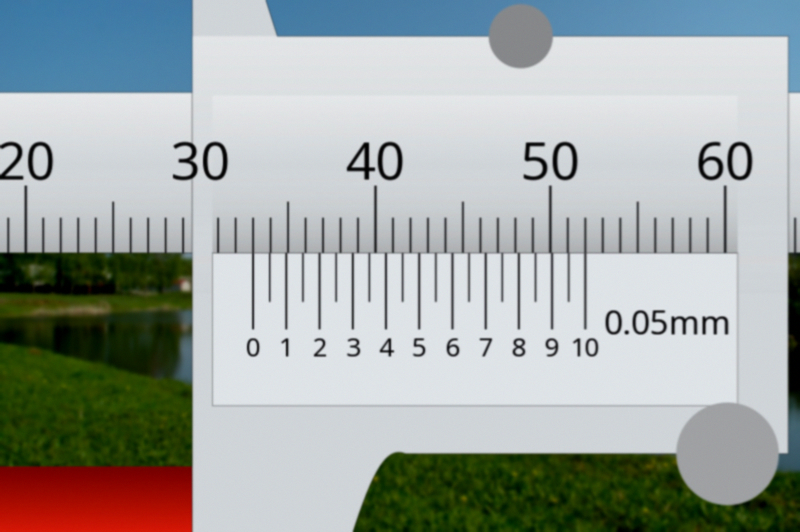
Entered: 33.0 mm
